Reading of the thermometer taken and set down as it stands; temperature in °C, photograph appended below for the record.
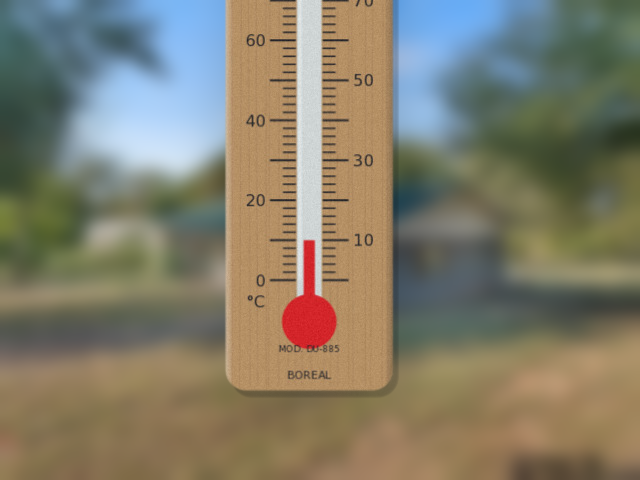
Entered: 10 °C
